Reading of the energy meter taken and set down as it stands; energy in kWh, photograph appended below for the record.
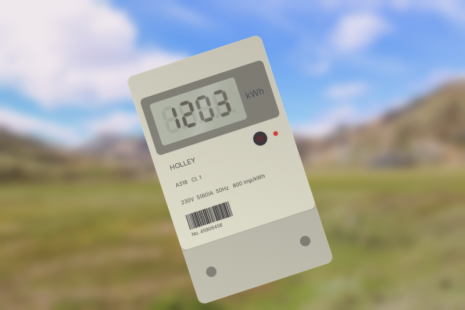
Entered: 1203 kWh
